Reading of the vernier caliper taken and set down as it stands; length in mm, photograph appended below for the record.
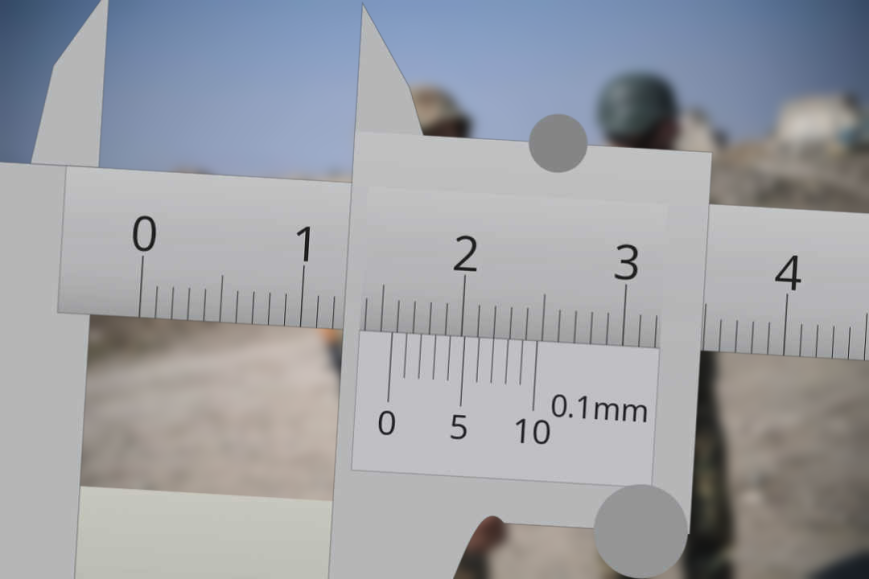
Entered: 15.7 mm
